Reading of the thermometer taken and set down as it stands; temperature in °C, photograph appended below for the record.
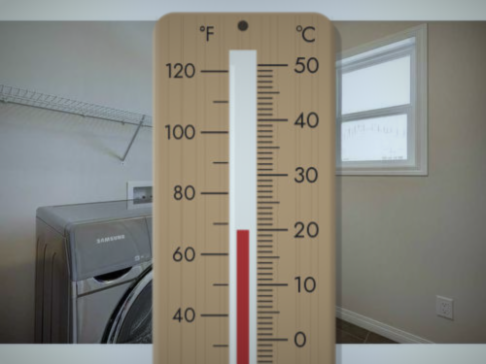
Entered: 20 °C
